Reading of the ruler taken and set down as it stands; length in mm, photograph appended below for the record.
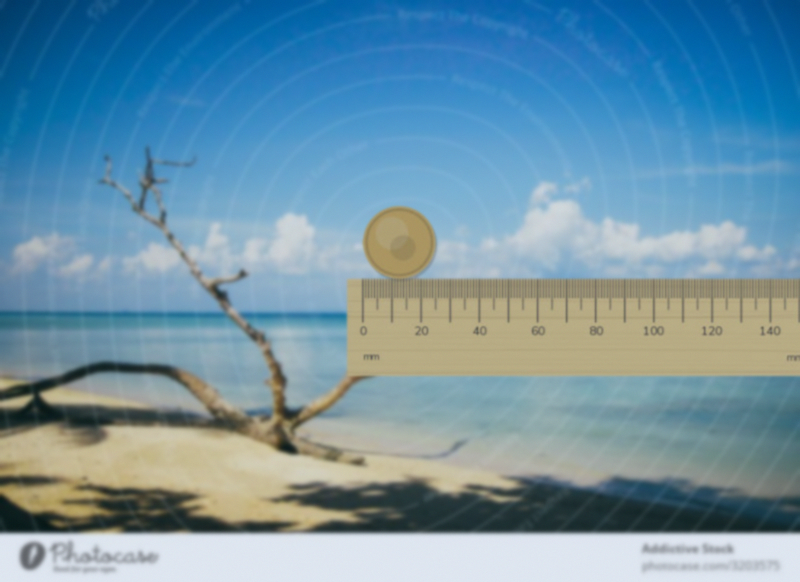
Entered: 25 mm
